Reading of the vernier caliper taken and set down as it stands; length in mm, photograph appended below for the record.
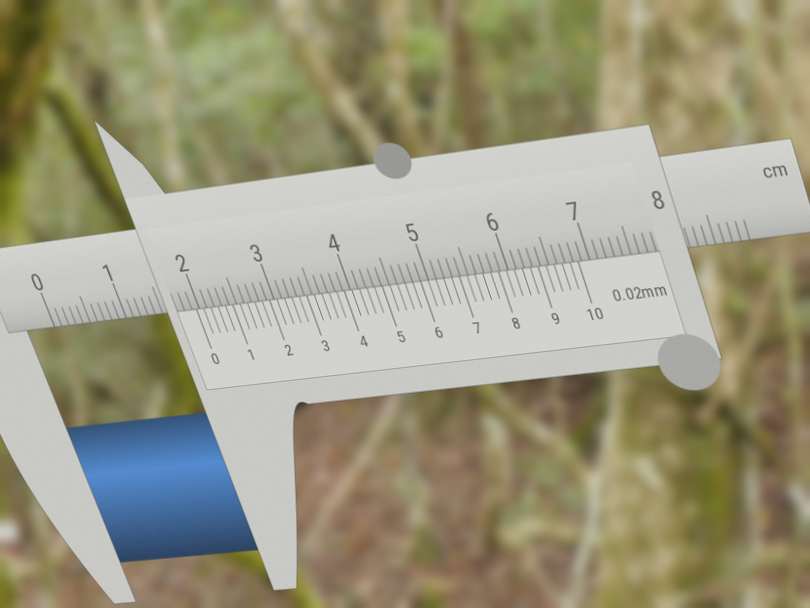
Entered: 19.6 mm
